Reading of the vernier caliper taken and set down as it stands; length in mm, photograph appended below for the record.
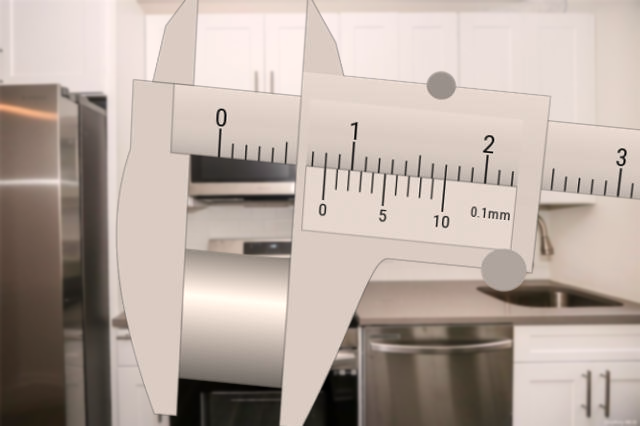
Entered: 8.0 mm
